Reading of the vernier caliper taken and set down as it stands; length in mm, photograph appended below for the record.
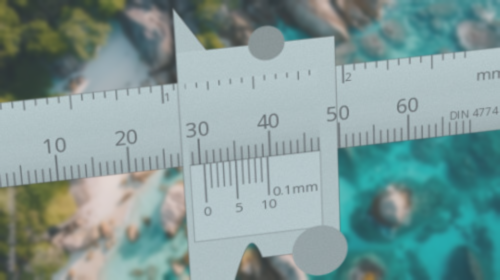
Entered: 30.6 mm
